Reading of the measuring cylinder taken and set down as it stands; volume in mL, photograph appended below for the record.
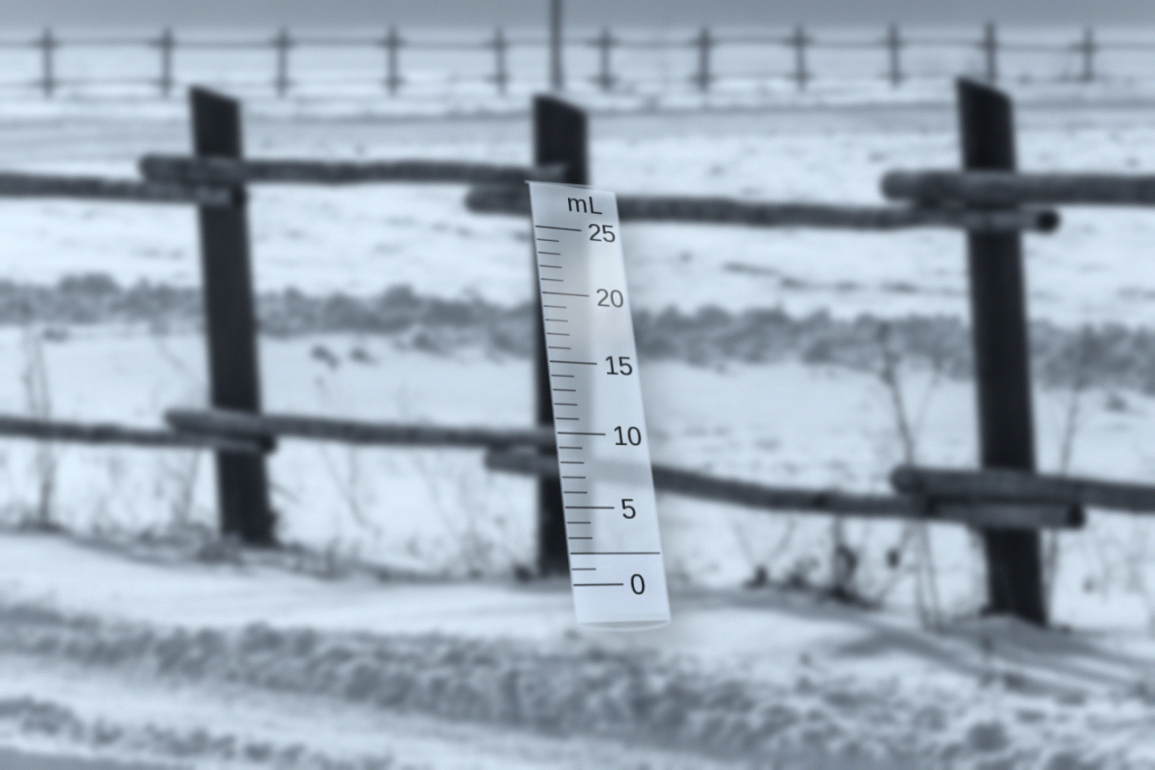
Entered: 2 mL
